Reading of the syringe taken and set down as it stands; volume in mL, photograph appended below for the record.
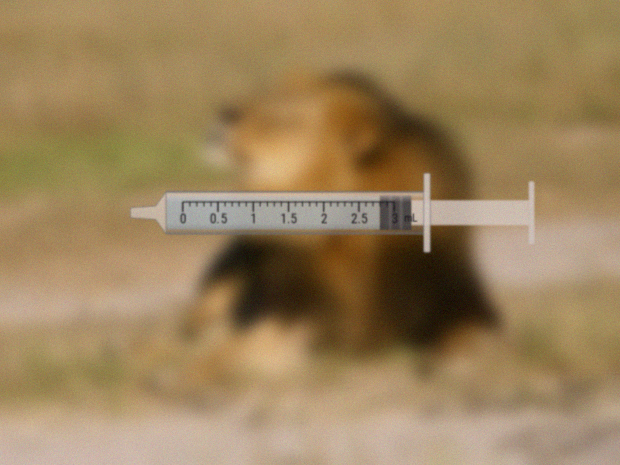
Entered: 2.8 mL
